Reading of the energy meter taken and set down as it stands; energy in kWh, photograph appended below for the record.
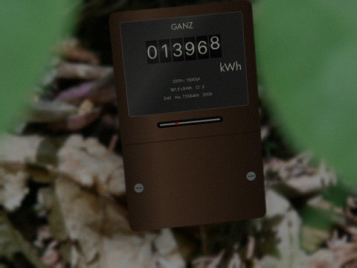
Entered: 13968 kWh
